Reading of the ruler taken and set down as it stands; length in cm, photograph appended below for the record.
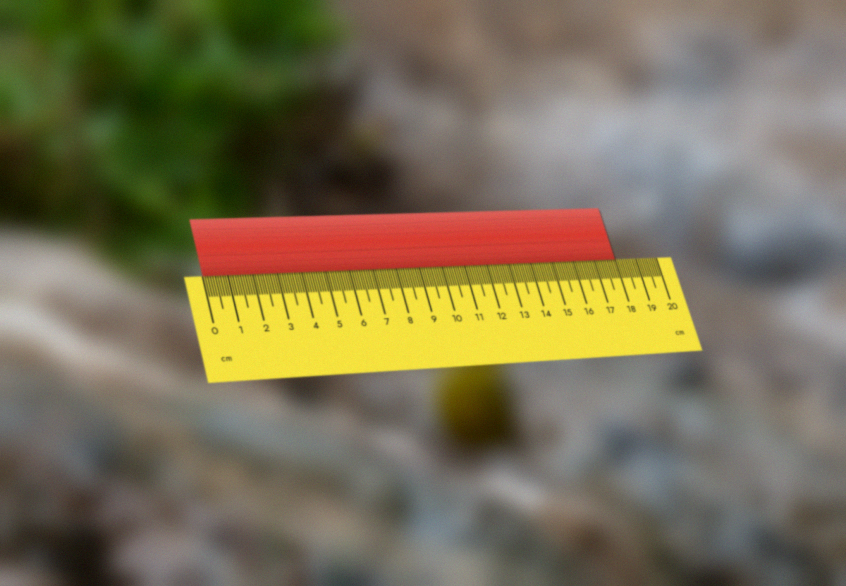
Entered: 18 cm
